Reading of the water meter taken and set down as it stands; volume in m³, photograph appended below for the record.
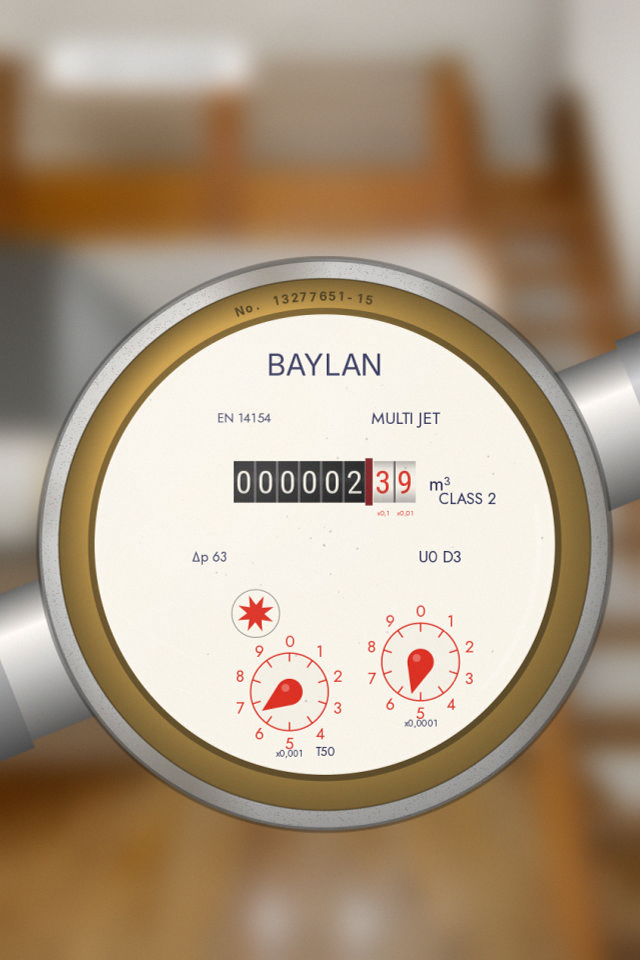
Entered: 2.3965 m³
